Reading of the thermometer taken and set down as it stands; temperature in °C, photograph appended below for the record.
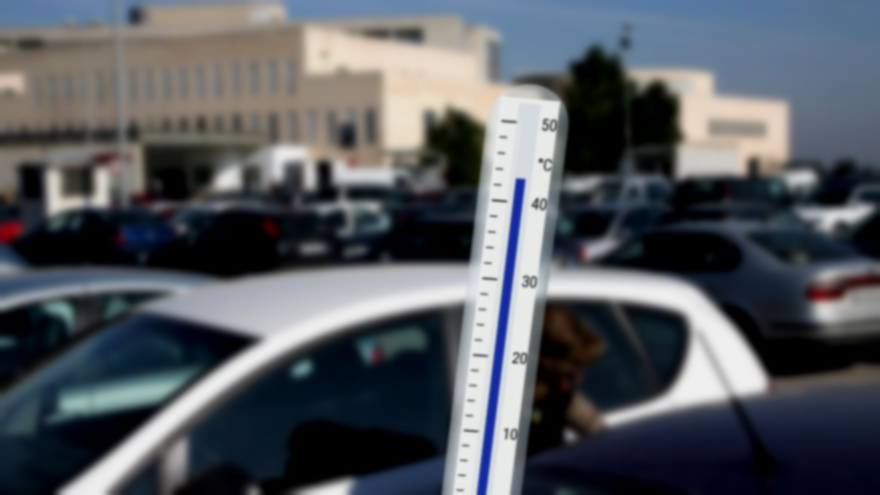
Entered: 43 °C
